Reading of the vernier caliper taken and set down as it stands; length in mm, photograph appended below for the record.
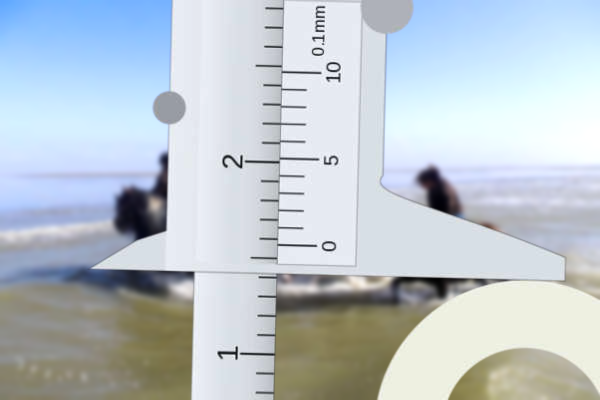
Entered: 15.7 mm
